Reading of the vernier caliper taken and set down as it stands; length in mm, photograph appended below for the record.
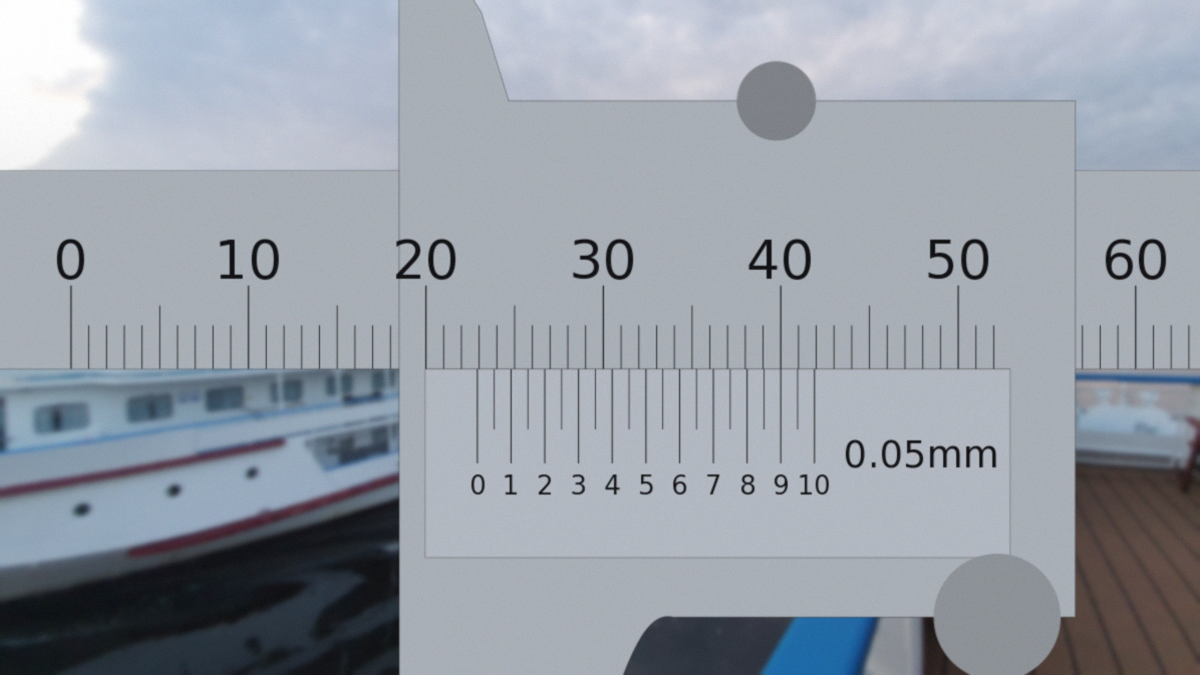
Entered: 22.9 mm
